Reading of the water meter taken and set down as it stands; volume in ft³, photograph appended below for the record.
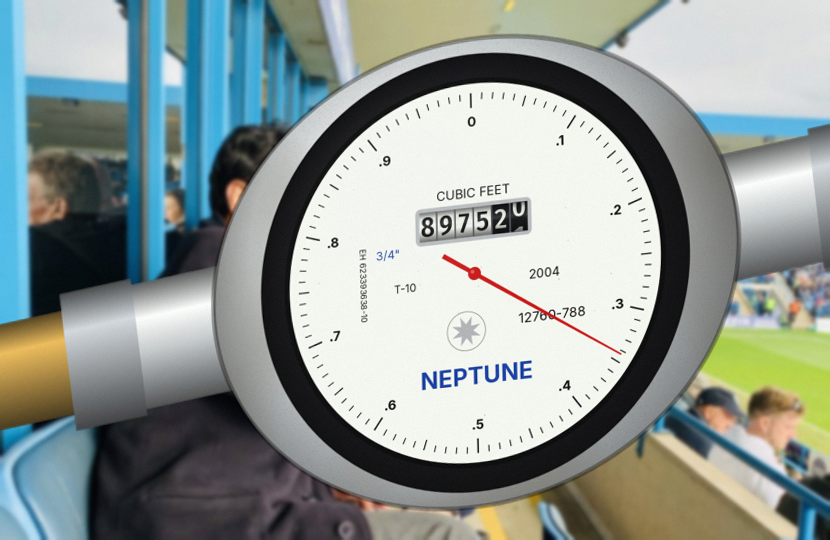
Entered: 897520.34 ft³
